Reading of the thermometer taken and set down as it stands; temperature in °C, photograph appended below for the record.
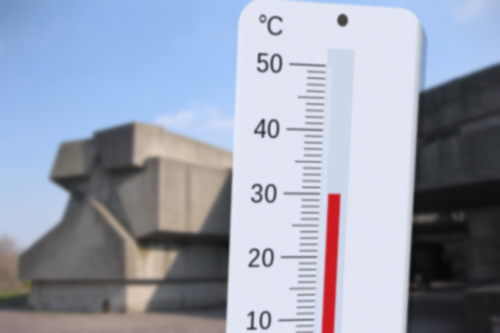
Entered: 30 °C
